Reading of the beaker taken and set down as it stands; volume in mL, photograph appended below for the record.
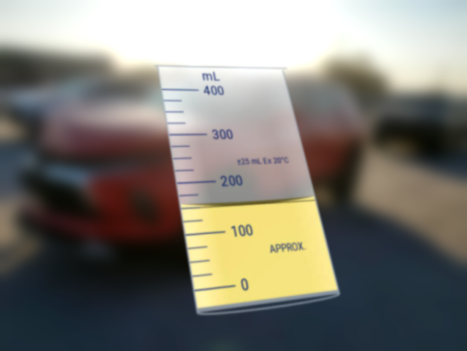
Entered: 150 mL
